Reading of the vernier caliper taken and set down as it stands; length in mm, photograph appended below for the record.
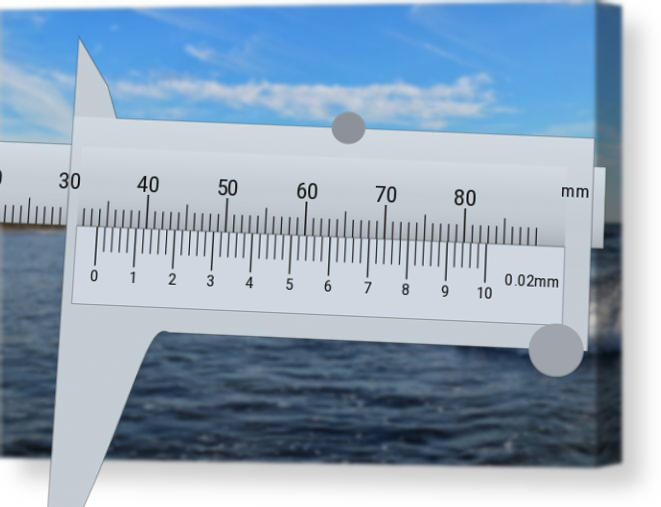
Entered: 33.8 mm
